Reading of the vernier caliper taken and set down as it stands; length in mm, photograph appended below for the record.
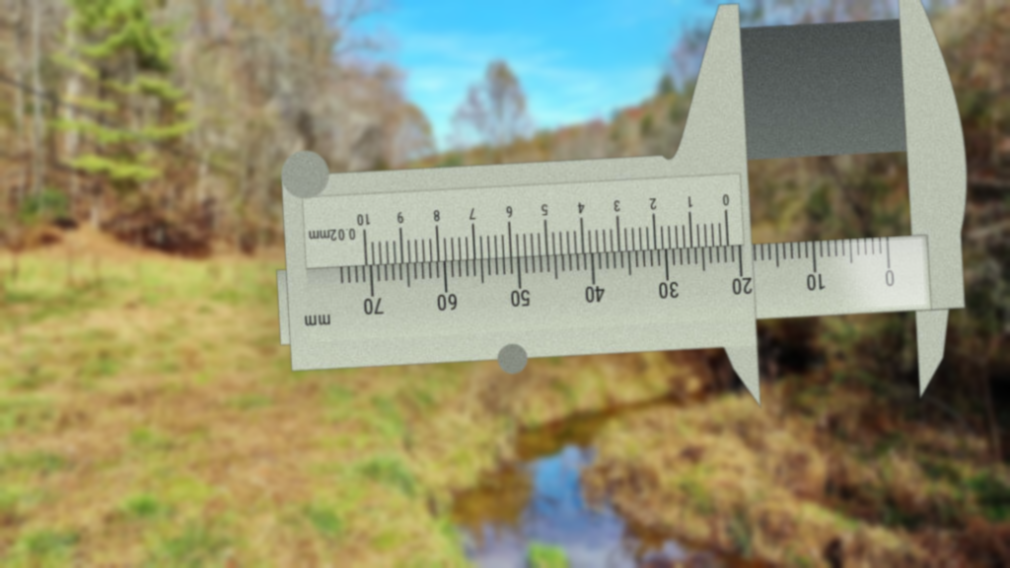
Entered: 21.6 mm
